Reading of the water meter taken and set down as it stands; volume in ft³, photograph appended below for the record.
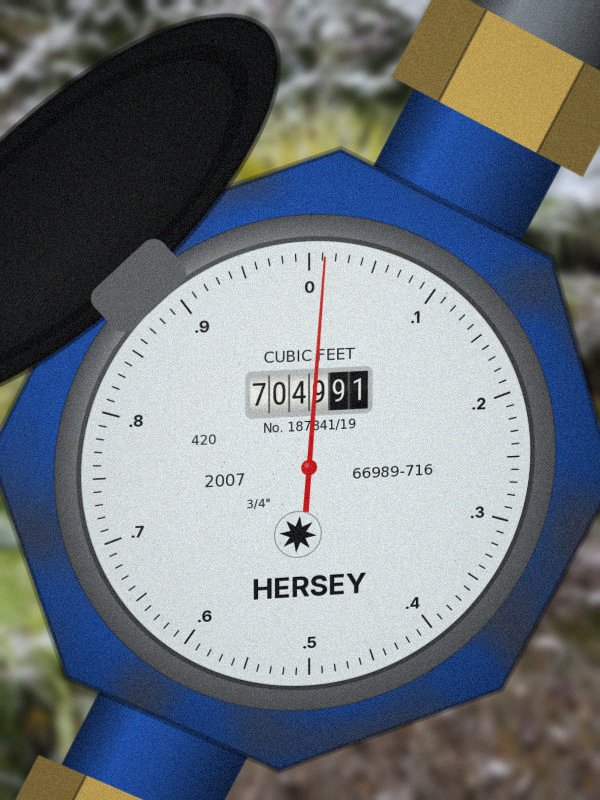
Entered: 704991.01 ft³
